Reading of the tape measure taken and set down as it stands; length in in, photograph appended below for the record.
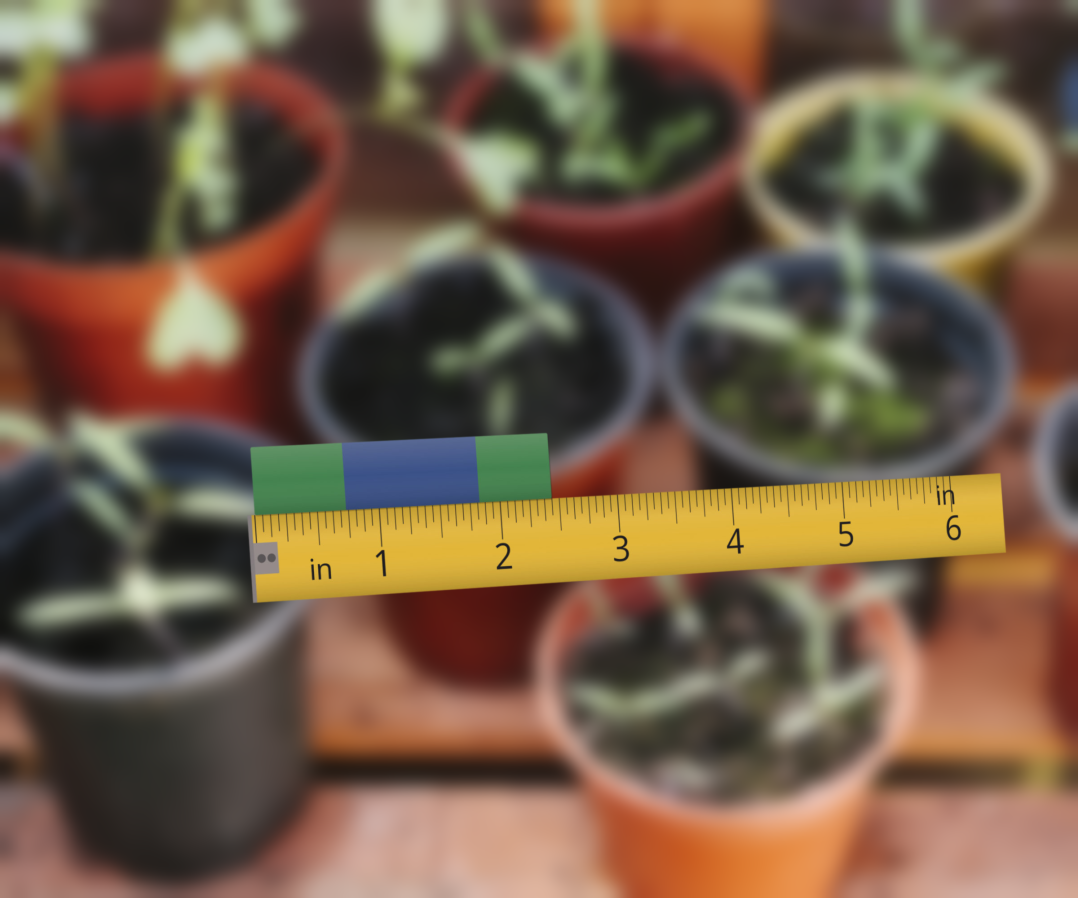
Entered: 2.4375 in
